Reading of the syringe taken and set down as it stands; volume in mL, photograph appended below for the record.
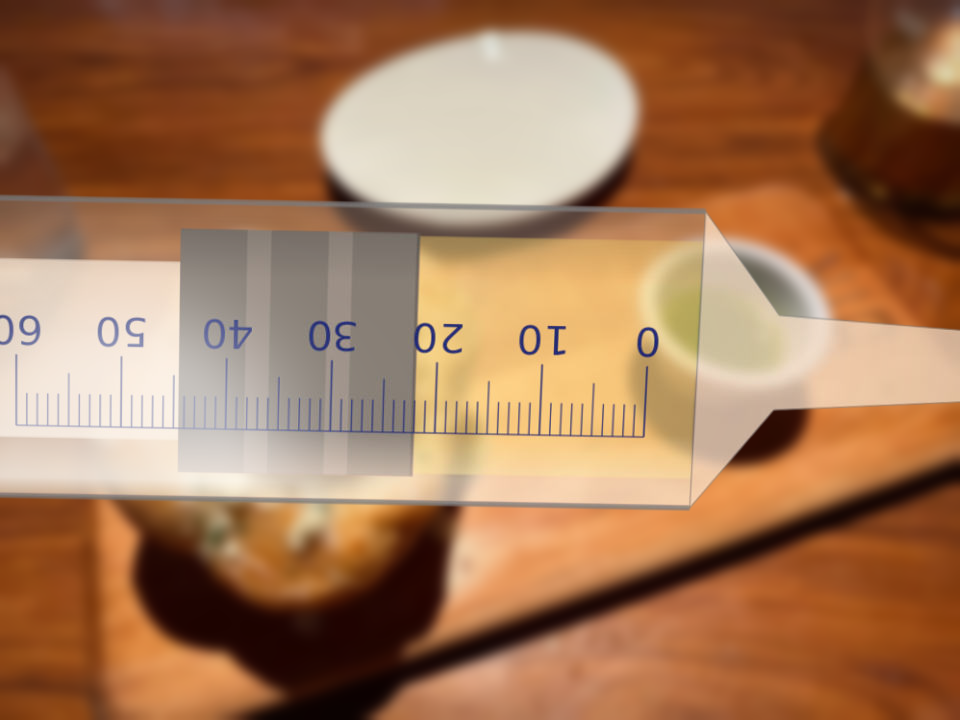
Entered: 22 mL
